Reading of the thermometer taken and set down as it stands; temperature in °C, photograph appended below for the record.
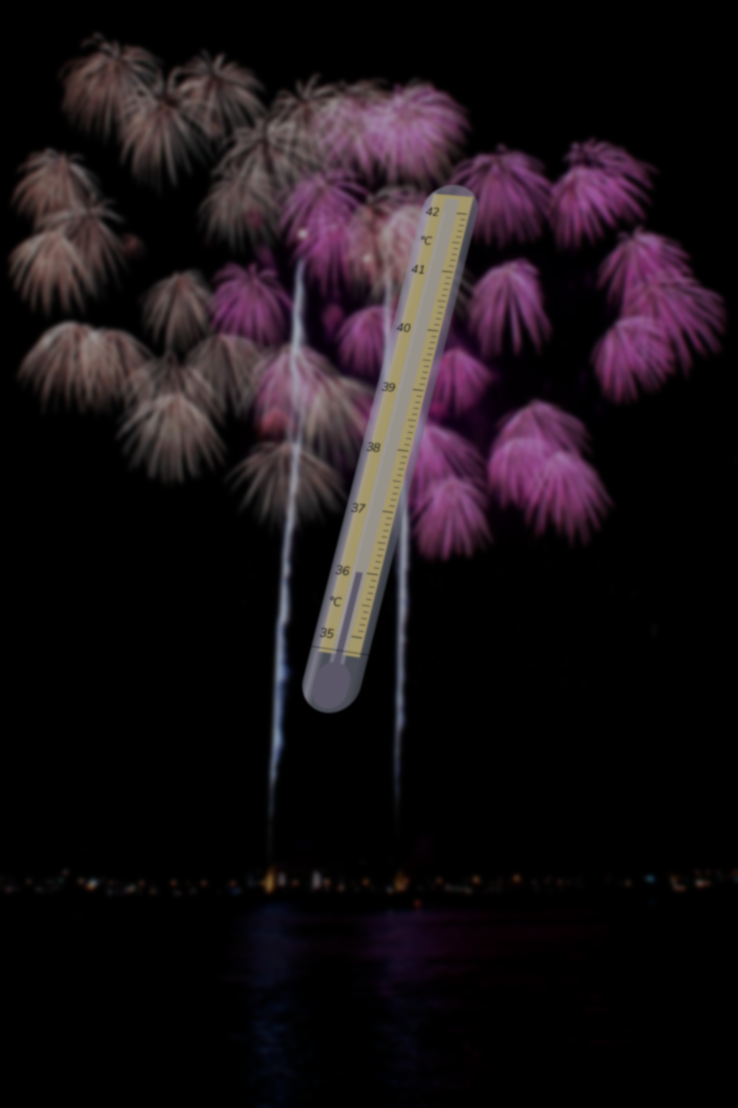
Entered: 36 °C
